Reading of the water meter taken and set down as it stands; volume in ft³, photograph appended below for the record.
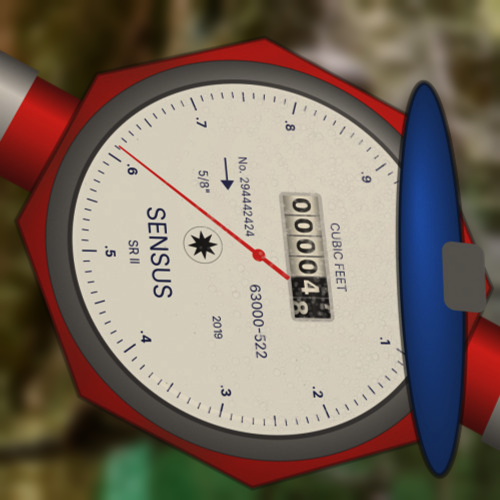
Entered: 47.61 ft³
